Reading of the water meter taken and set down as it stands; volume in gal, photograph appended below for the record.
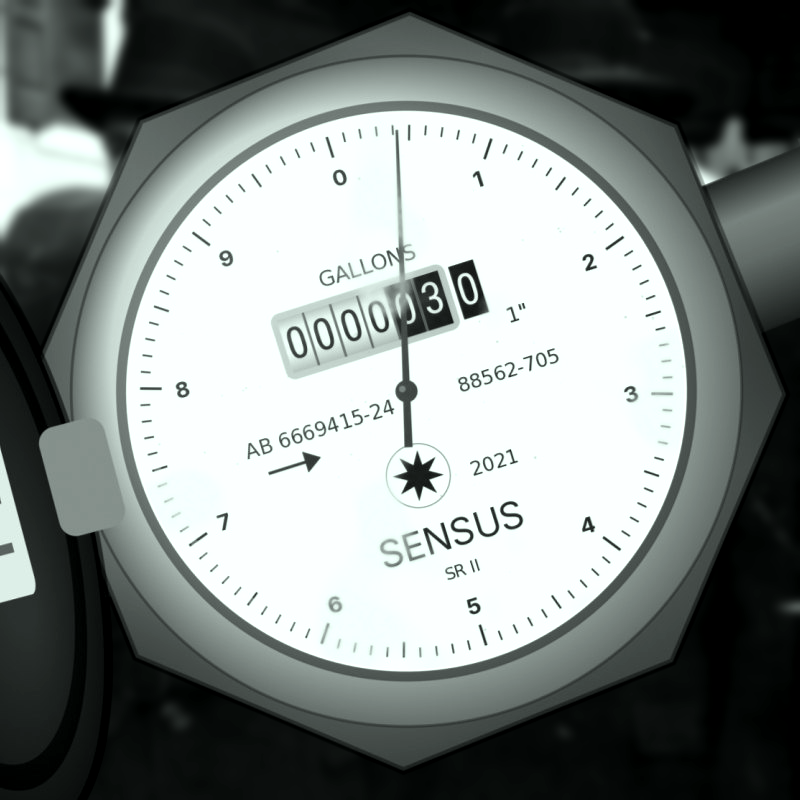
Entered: 30.4 gal
